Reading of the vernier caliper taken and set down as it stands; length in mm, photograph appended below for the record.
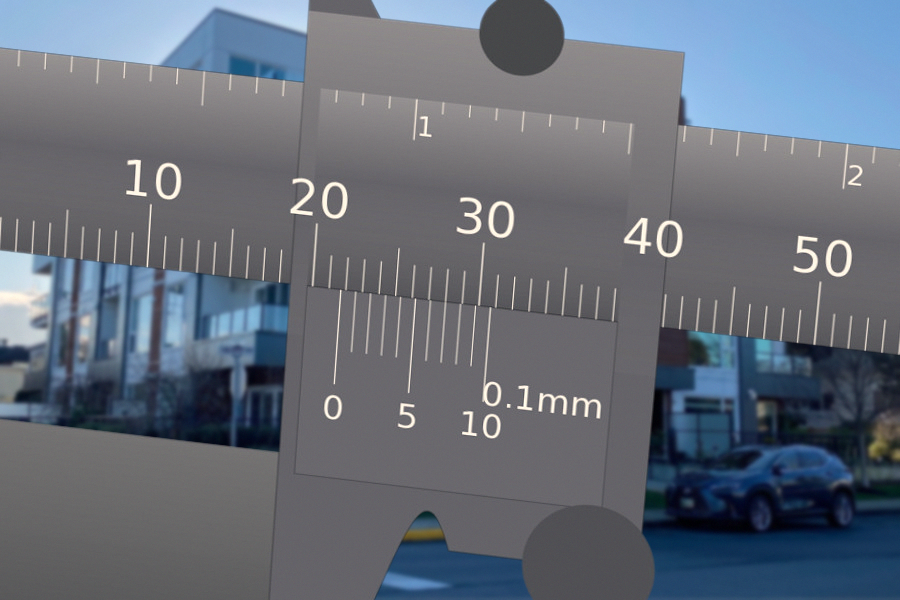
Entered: 21.7 mm
